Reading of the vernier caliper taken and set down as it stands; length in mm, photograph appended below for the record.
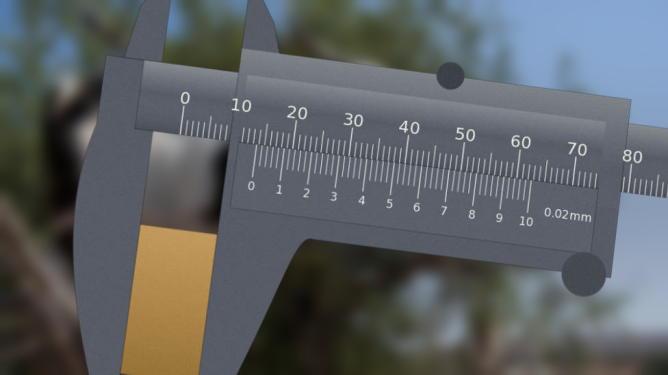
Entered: 13.6 mm
